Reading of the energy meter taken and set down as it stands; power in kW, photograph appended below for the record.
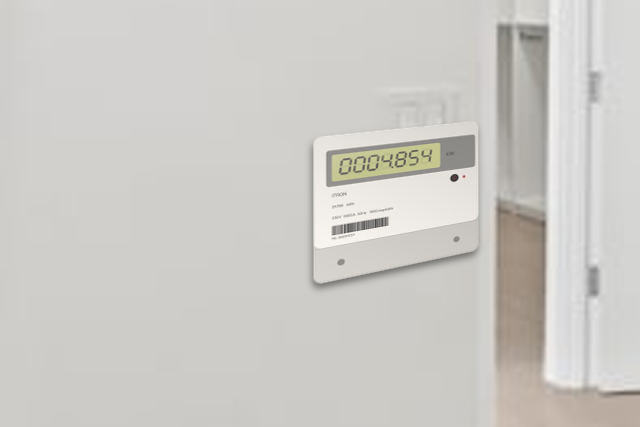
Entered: 4.854 kW
